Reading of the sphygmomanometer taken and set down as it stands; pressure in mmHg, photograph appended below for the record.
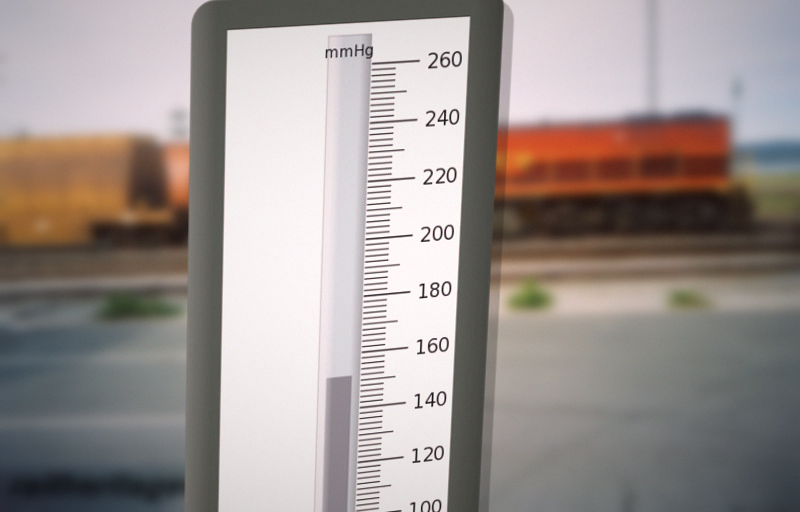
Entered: 152 mmHg
